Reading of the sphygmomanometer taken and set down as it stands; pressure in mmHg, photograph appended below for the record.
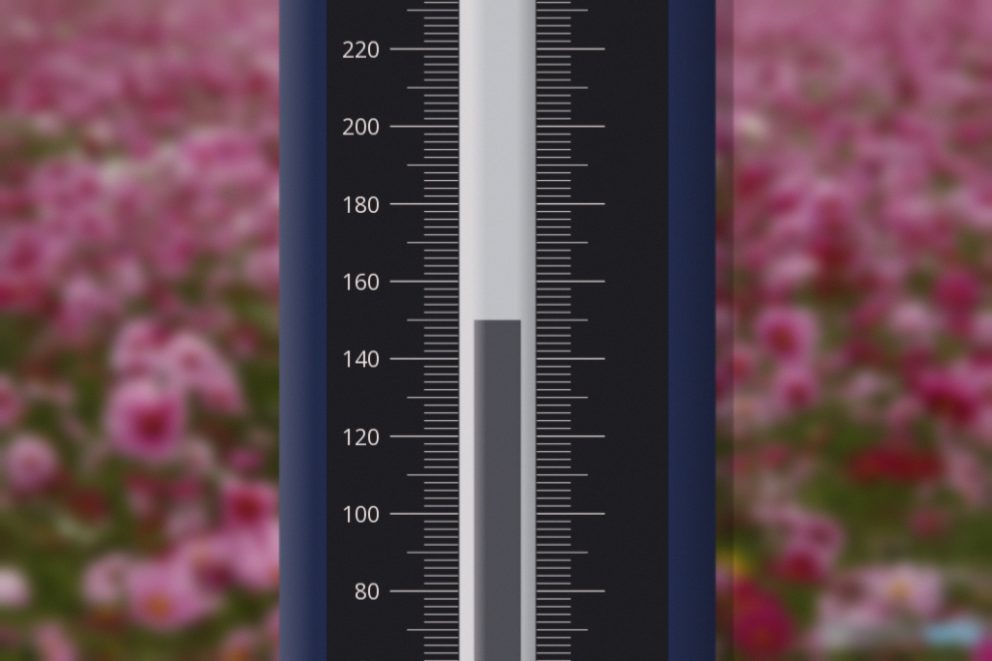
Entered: 150 mmHg
